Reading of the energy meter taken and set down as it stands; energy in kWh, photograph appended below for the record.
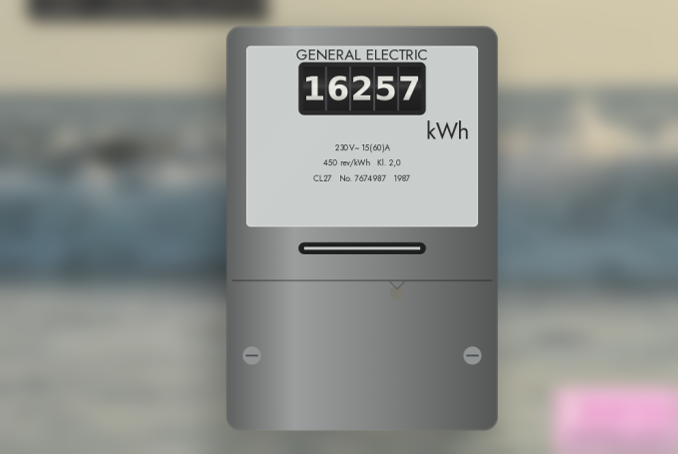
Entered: 16257 kWh
